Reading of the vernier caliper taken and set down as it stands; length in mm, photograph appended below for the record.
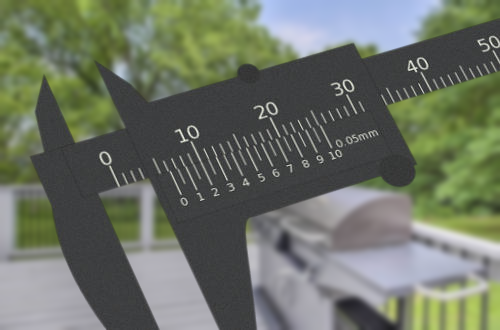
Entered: 6.2 mm
